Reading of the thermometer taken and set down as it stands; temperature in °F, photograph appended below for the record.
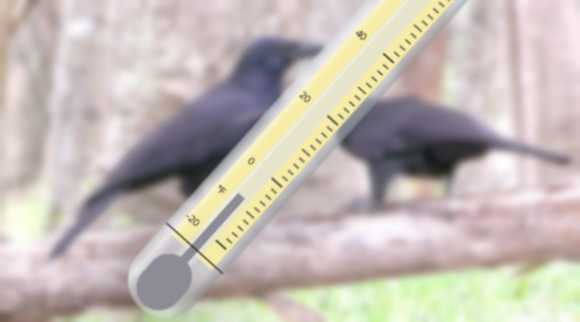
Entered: -8 °F
